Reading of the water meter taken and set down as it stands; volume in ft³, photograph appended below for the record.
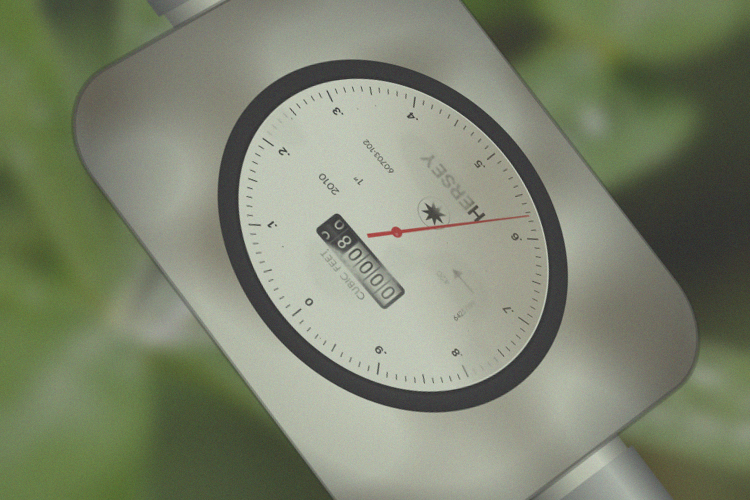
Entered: 88.57 ft³
